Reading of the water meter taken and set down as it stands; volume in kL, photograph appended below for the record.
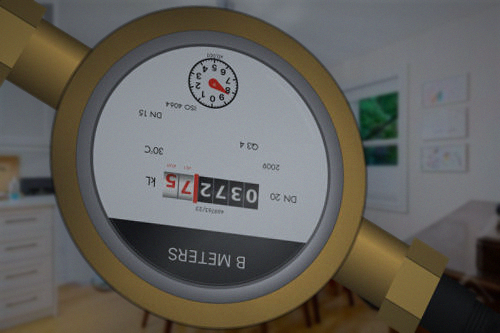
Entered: 372.748 kL
